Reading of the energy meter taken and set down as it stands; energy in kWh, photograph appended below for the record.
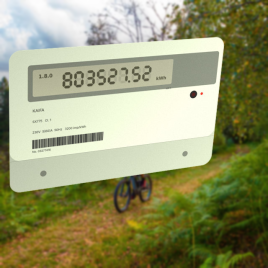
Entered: 803527.52 kWh
